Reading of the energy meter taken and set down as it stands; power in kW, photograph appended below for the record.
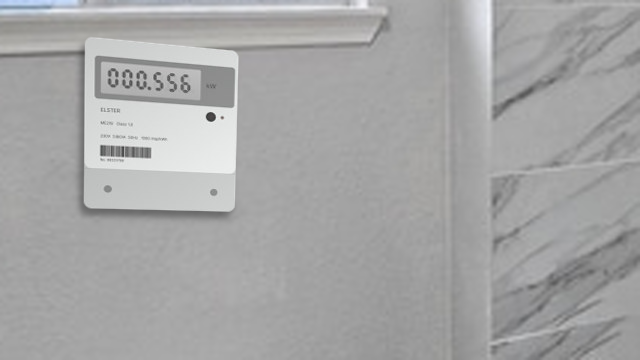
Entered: 0.556 kW
